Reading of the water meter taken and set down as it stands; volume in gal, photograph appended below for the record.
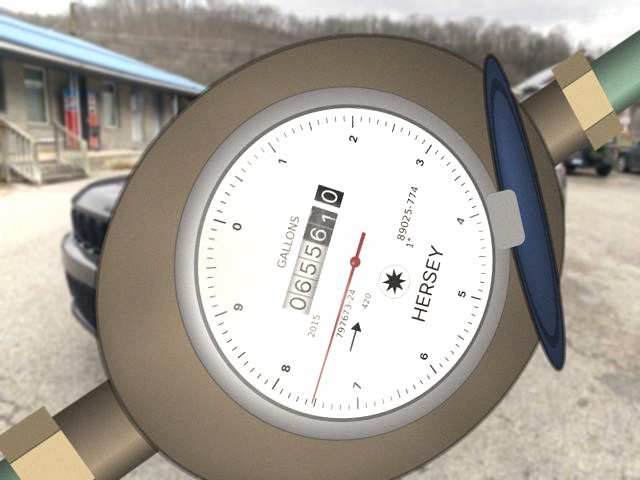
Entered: 655607.5 gal
